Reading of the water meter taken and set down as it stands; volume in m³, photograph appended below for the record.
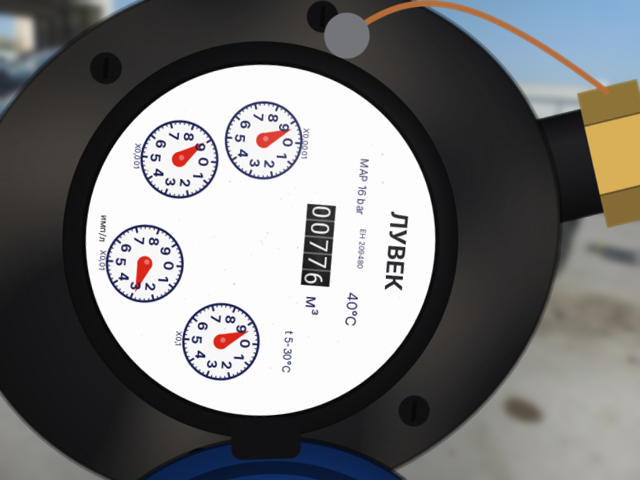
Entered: 775.9289 m³
